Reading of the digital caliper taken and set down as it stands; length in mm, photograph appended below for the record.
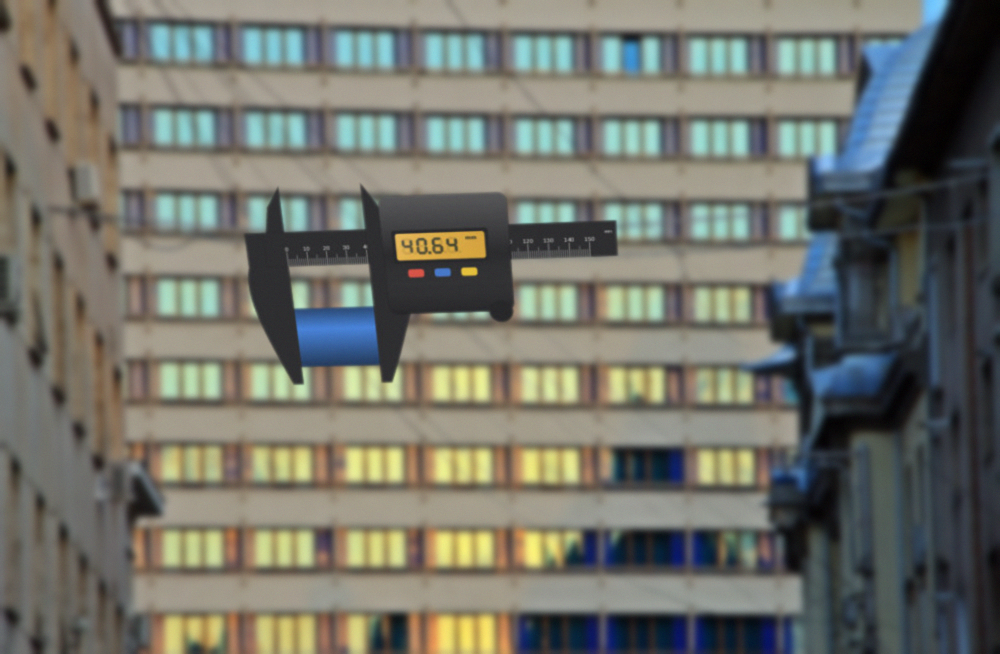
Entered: 40.64 mm
